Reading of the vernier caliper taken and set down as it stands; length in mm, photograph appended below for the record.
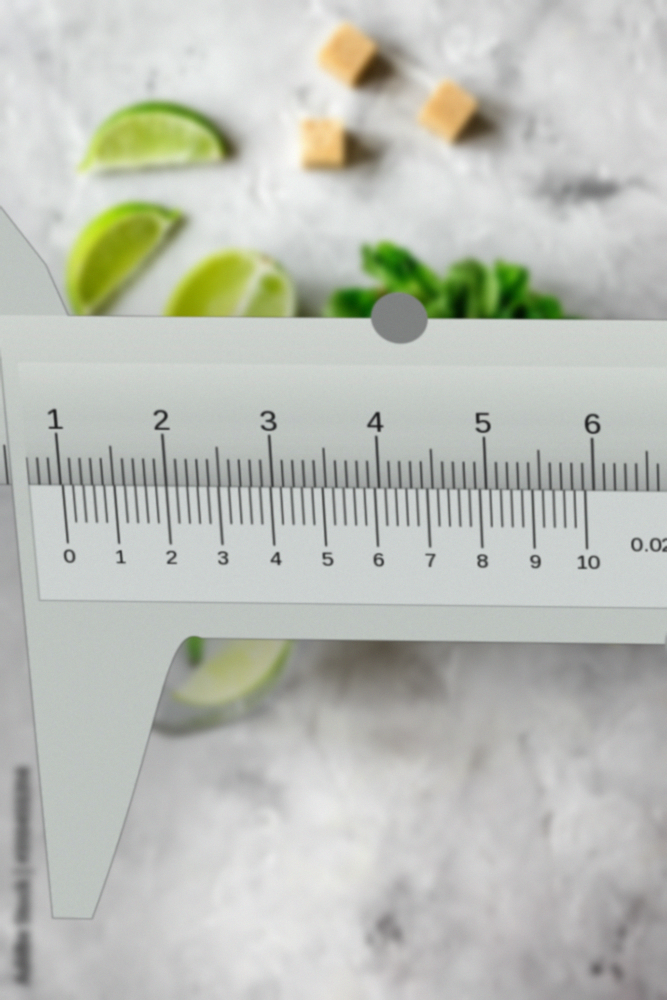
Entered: 10.2 mm
